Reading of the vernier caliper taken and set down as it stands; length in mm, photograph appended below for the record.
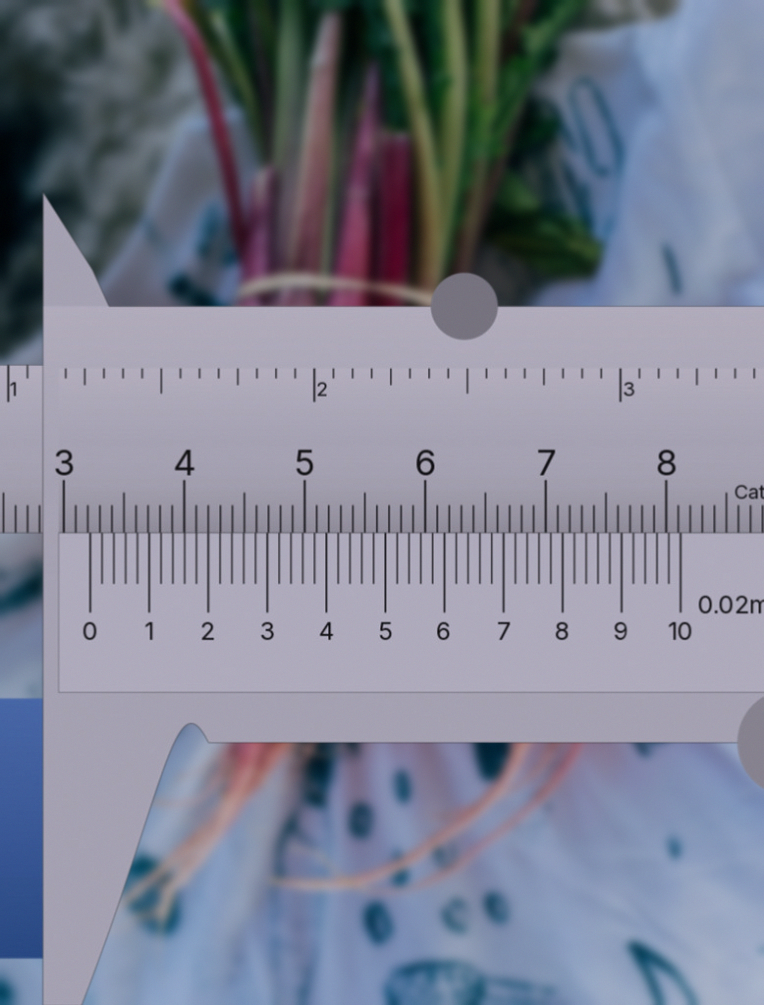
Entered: 32.2 mm
